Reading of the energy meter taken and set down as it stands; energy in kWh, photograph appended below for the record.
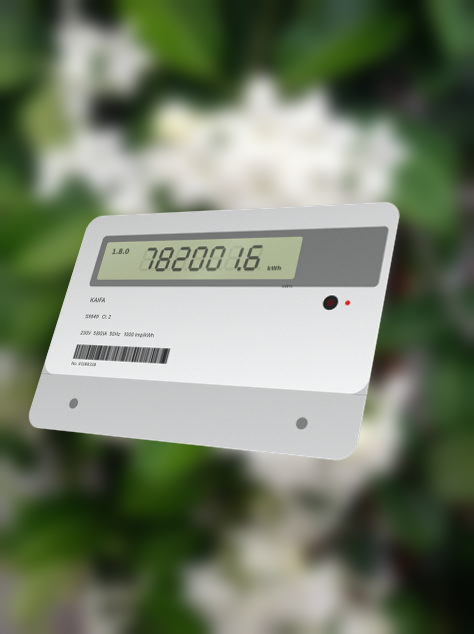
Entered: 782001.6 kWh
